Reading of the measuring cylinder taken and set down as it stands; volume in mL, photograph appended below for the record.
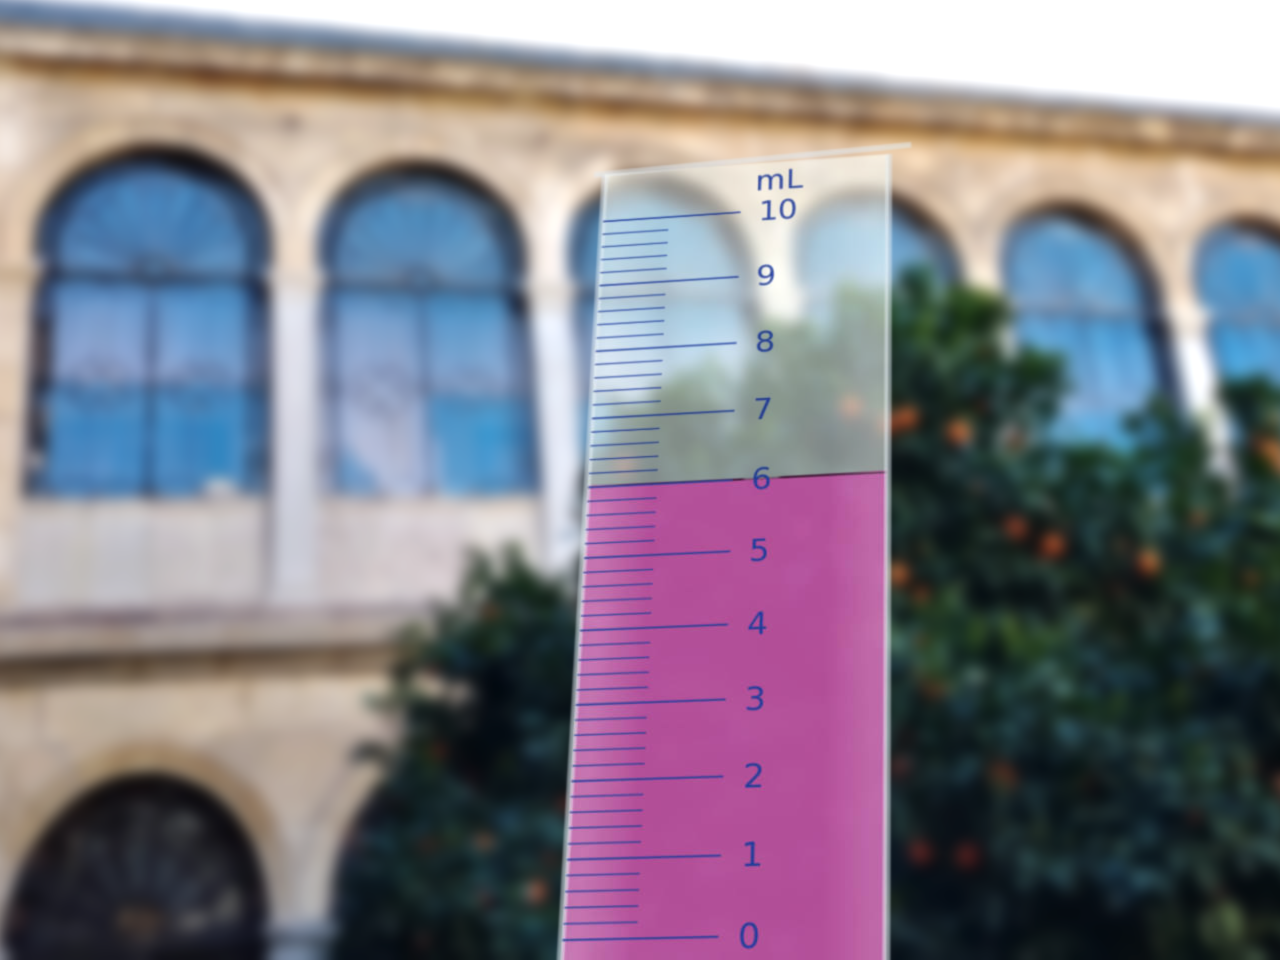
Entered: 6 mL
